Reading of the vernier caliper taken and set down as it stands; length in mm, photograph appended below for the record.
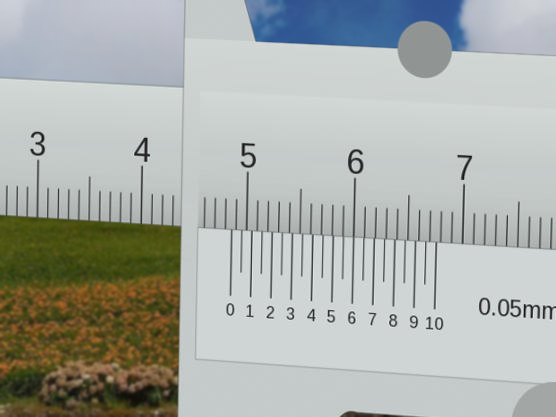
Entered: 48.6 mm
